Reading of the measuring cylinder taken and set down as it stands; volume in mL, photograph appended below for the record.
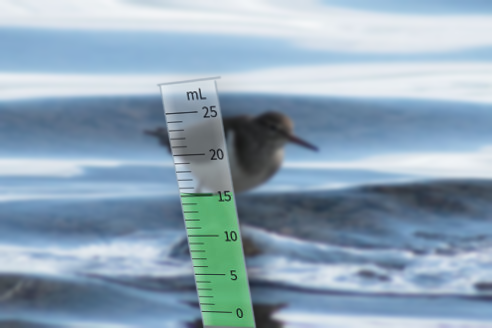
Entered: 15 mL
